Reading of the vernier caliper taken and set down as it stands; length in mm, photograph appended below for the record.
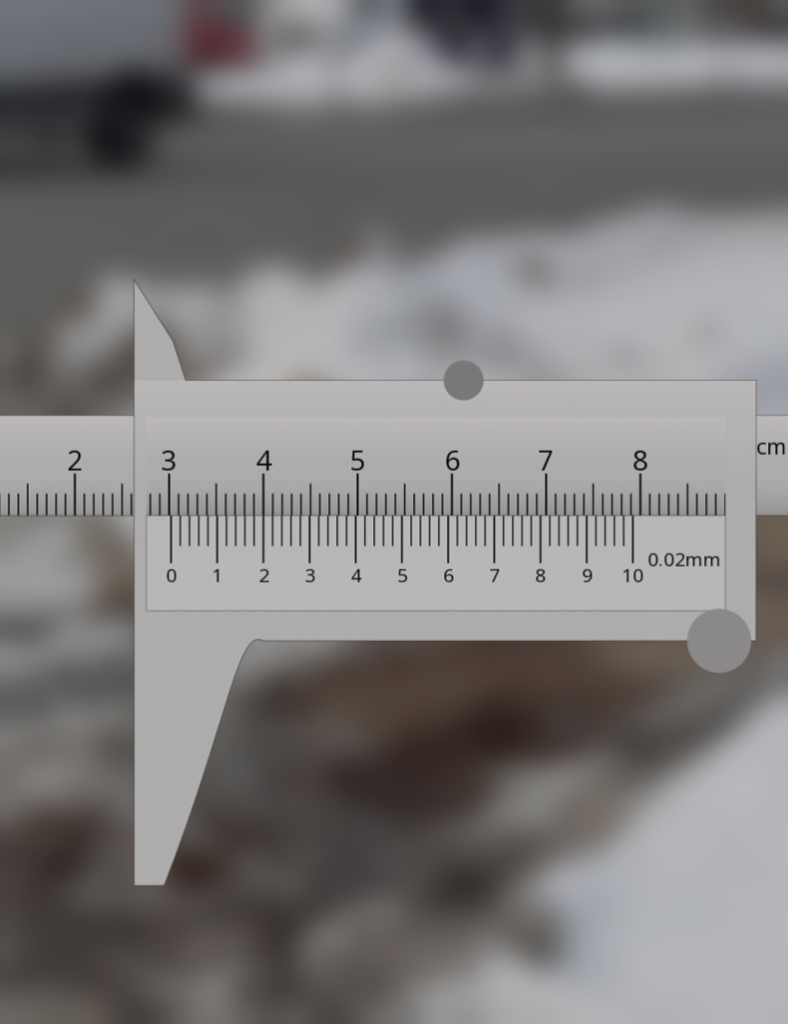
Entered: 30.2 mm
